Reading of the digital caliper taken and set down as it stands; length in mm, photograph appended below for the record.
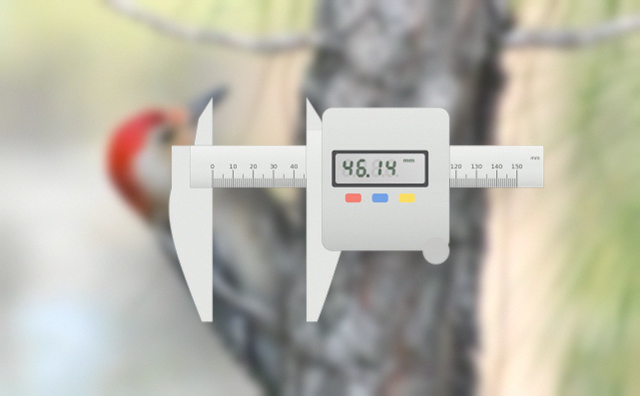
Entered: 46.14 mm
